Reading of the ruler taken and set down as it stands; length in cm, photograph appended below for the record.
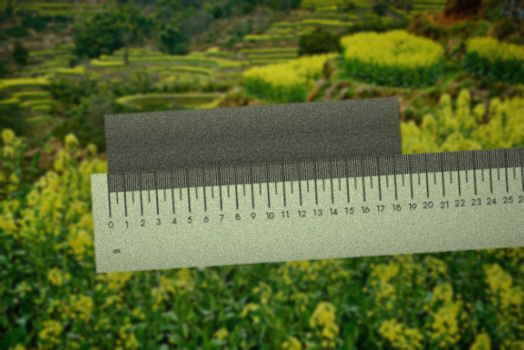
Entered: 18.5 cm
